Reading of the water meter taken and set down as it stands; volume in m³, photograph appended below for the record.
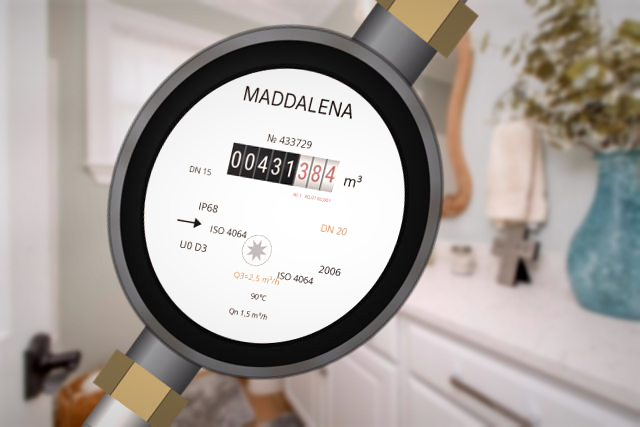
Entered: 431.384 m³
